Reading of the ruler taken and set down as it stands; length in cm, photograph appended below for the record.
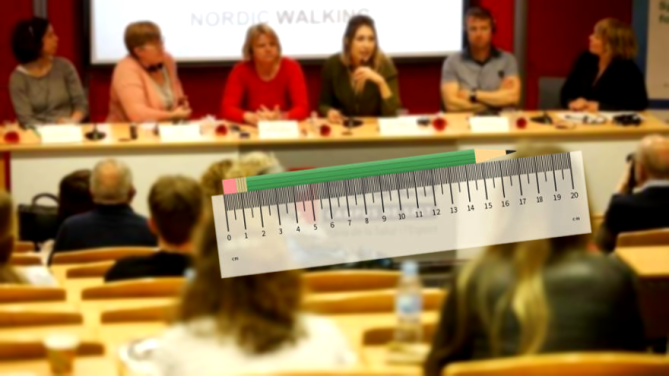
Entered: 17 cm
